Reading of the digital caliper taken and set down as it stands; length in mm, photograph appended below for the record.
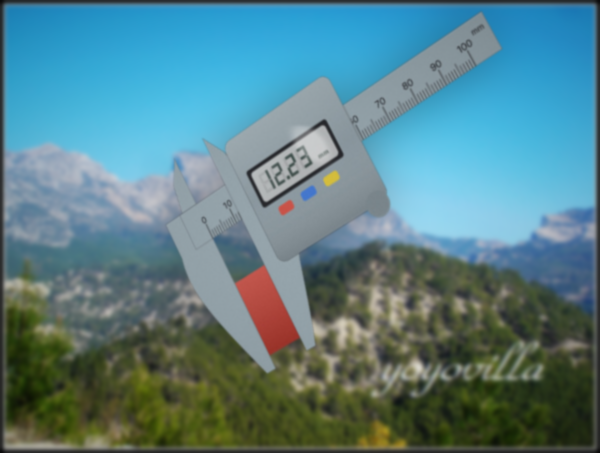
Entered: 12.23 mm
